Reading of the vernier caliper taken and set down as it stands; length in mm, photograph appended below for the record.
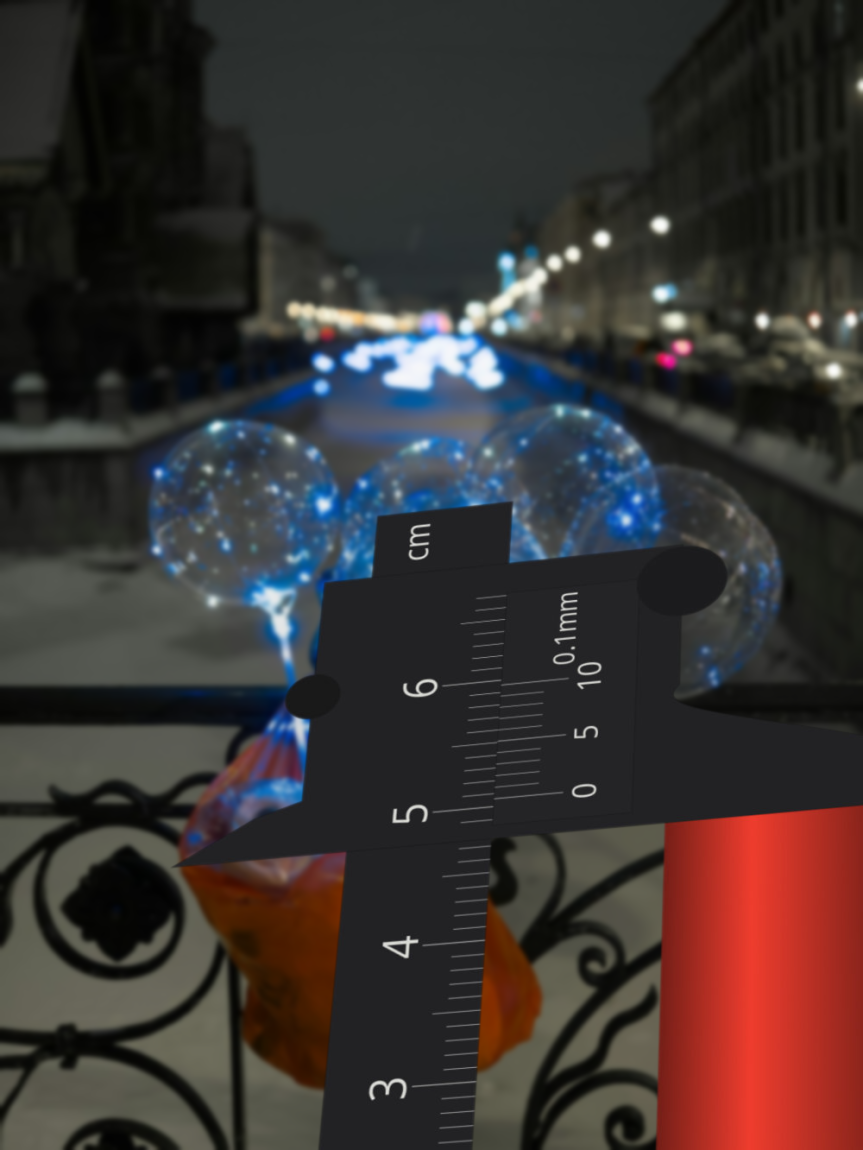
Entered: 50.6 mm
